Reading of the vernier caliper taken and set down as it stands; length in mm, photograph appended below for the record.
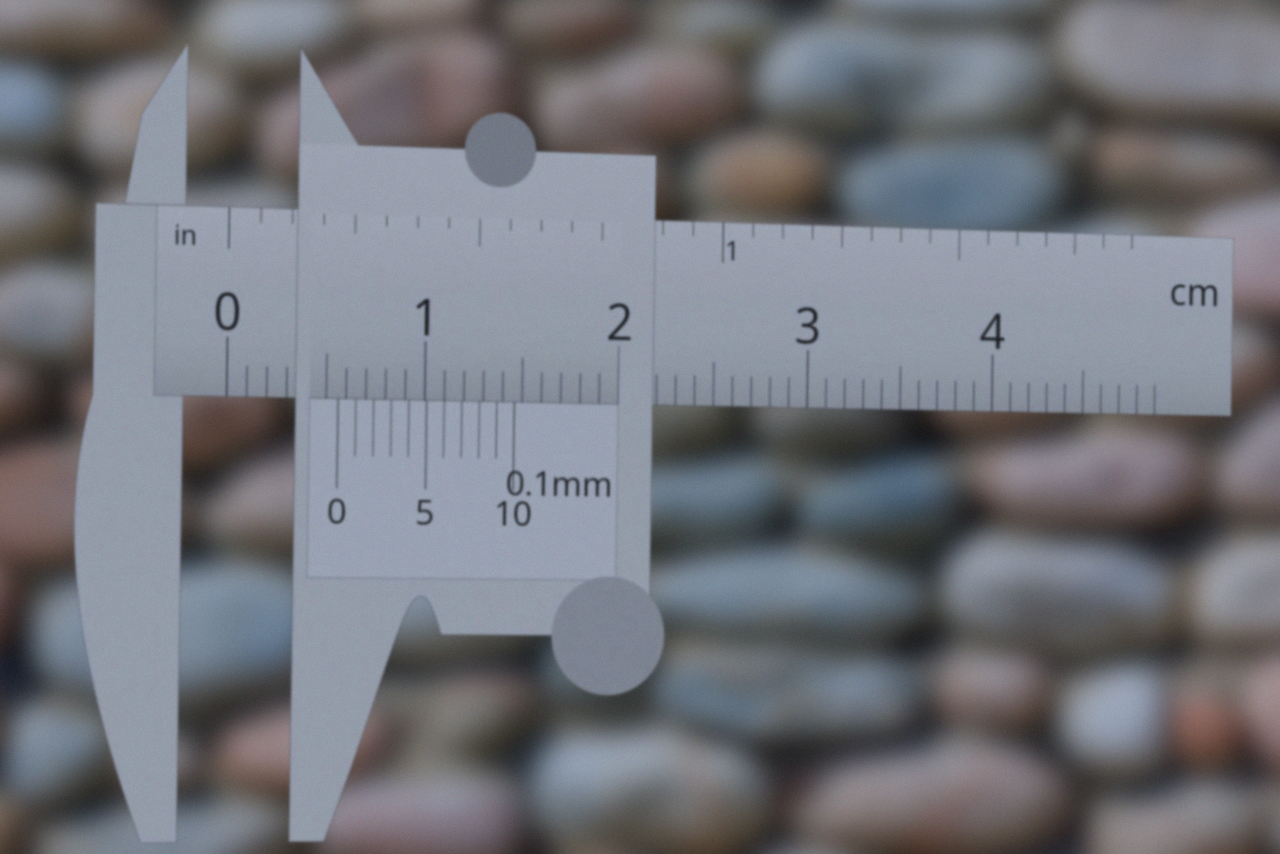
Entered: 5.6 mm
